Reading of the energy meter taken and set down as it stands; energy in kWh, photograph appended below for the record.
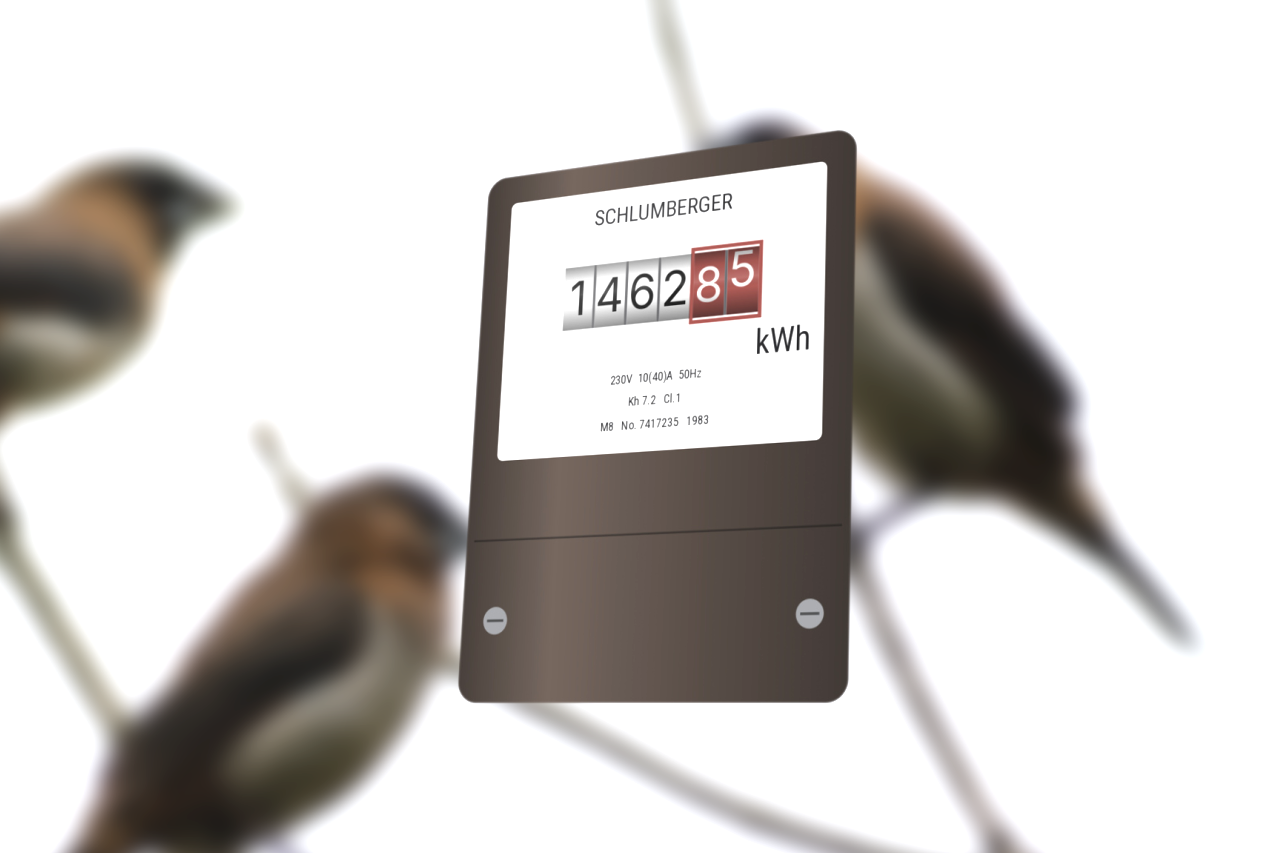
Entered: 1462.85 kWh
